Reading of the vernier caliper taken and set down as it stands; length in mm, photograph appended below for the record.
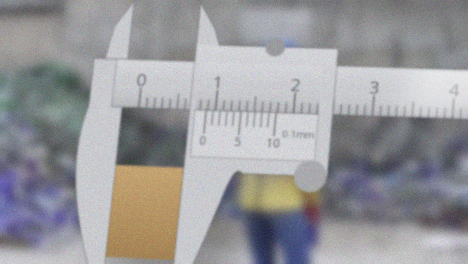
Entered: 8.8 mm
